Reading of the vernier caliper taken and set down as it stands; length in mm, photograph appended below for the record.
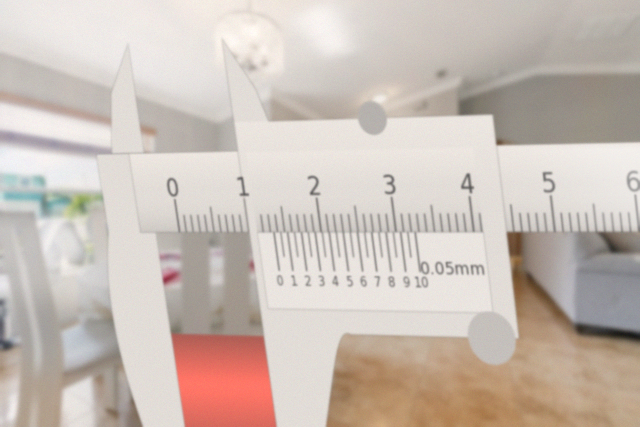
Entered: 13.5 mm
